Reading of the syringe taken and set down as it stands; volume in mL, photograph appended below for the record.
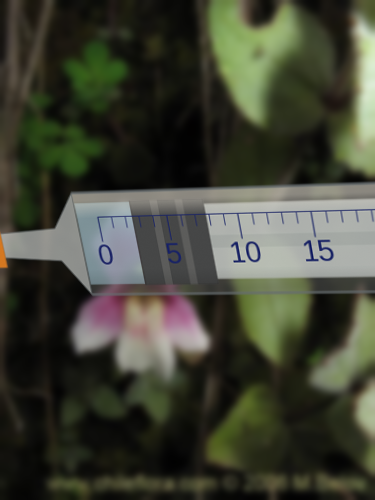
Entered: 2.5 mL
